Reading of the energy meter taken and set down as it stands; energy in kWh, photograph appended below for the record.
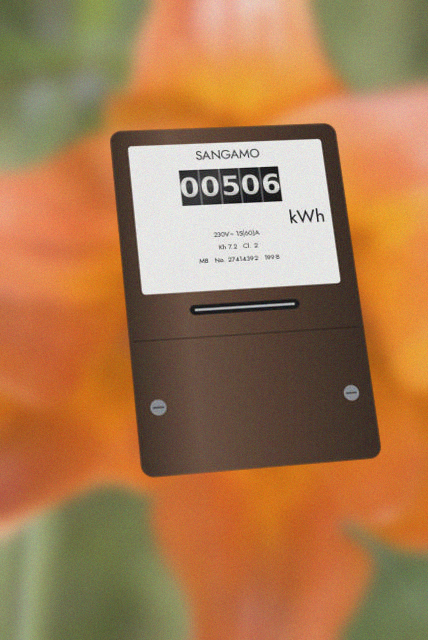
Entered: 506 kWh
